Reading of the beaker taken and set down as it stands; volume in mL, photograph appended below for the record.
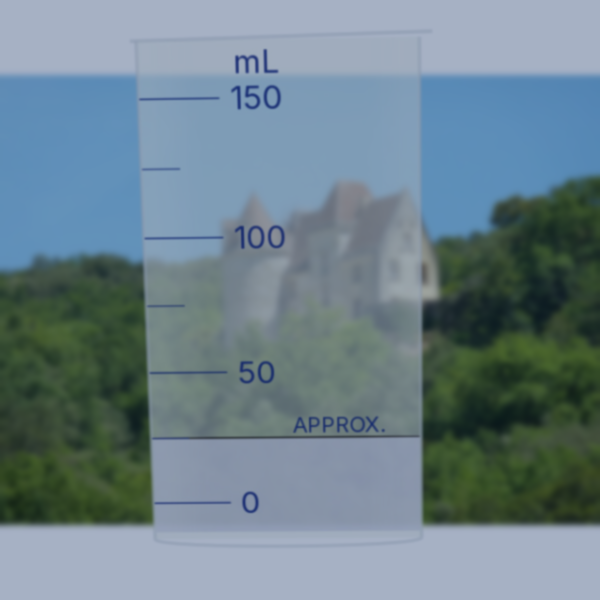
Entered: 25 mL
